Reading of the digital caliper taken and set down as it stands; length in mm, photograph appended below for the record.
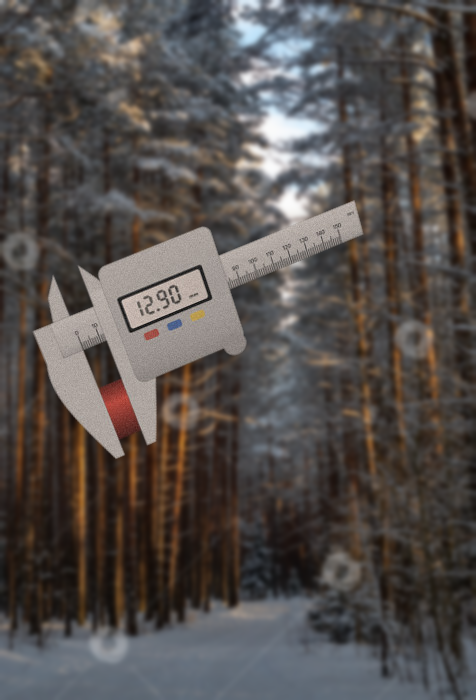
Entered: 12.90 mm
